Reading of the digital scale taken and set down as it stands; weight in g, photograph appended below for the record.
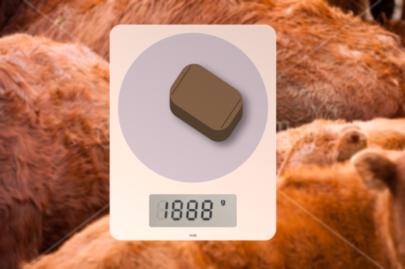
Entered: 1888 g
